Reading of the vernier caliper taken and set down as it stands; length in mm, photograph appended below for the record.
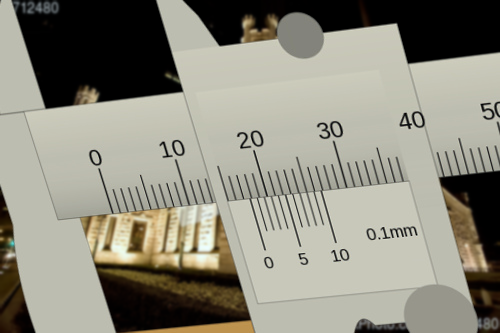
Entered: 17.8 mm
